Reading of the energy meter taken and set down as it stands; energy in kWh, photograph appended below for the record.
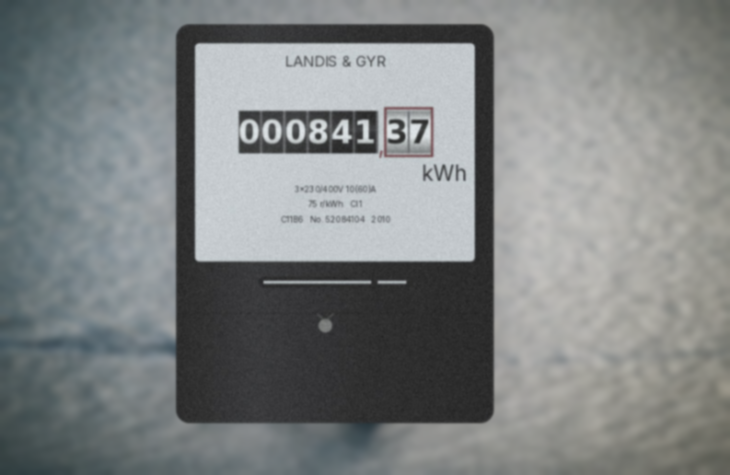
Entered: 841.37 kWh
